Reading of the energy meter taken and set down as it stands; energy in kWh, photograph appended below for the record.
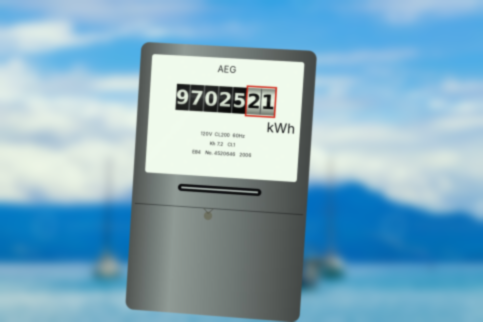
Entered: 97025.21 kWh
